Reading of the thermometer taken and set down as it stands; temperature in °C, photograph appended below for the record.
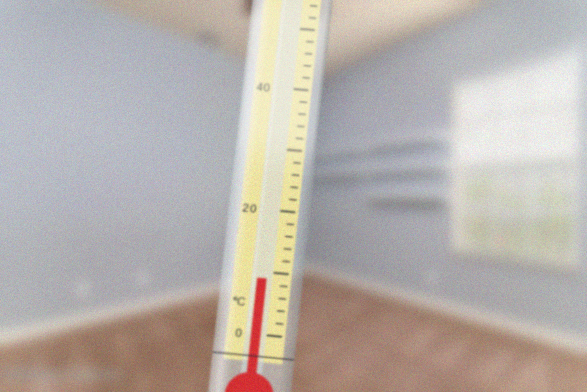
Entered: 9 °C
